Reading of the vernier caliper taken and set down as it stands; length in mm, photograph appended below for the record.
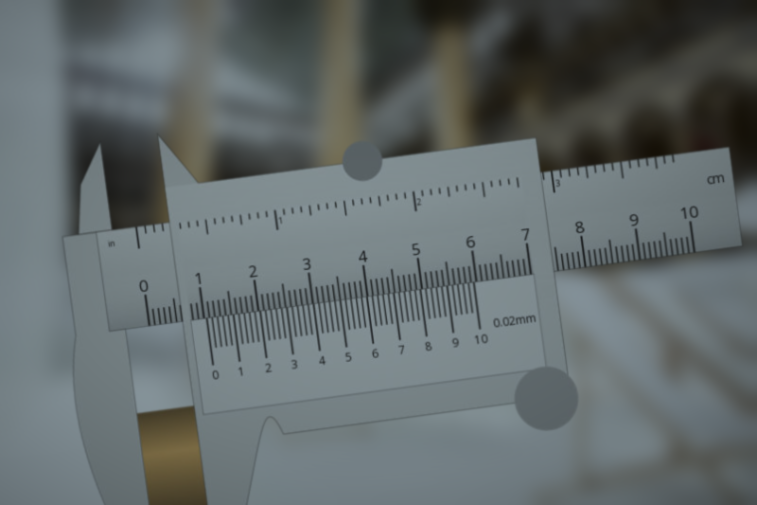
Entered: 10.5 mm
